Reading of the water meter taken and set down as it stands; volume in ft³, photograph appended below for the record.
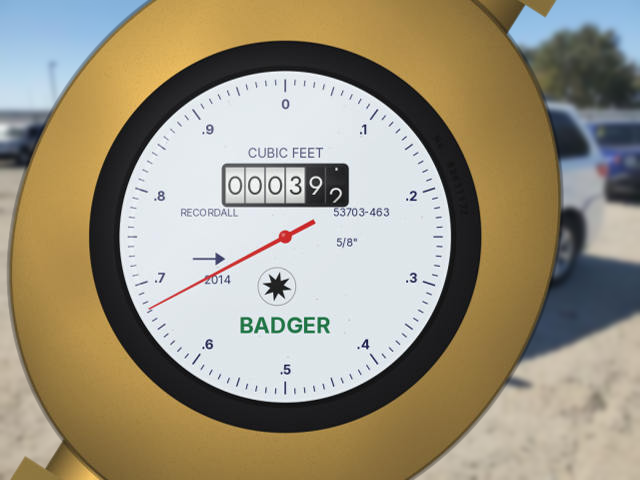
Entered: 391.67 ft³
